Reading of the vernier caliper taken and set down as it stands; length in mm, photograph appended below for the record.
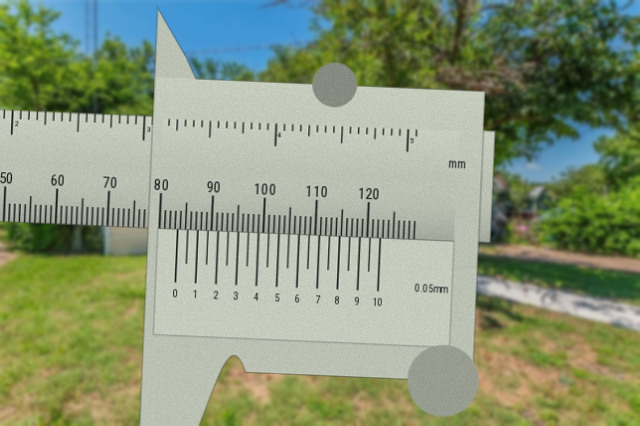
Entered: 83.5 mm
